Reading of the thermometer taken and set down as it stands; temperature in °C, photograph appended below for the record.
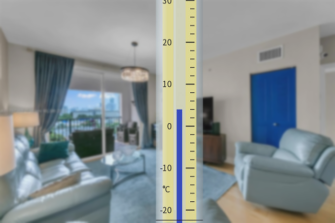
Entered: 4 °C
